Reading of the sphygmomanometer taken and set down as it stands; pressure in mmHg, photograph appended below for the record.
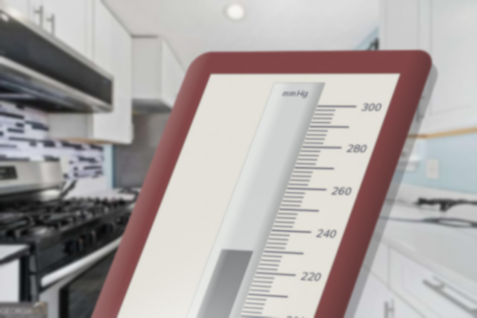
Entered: 230 mmHg
